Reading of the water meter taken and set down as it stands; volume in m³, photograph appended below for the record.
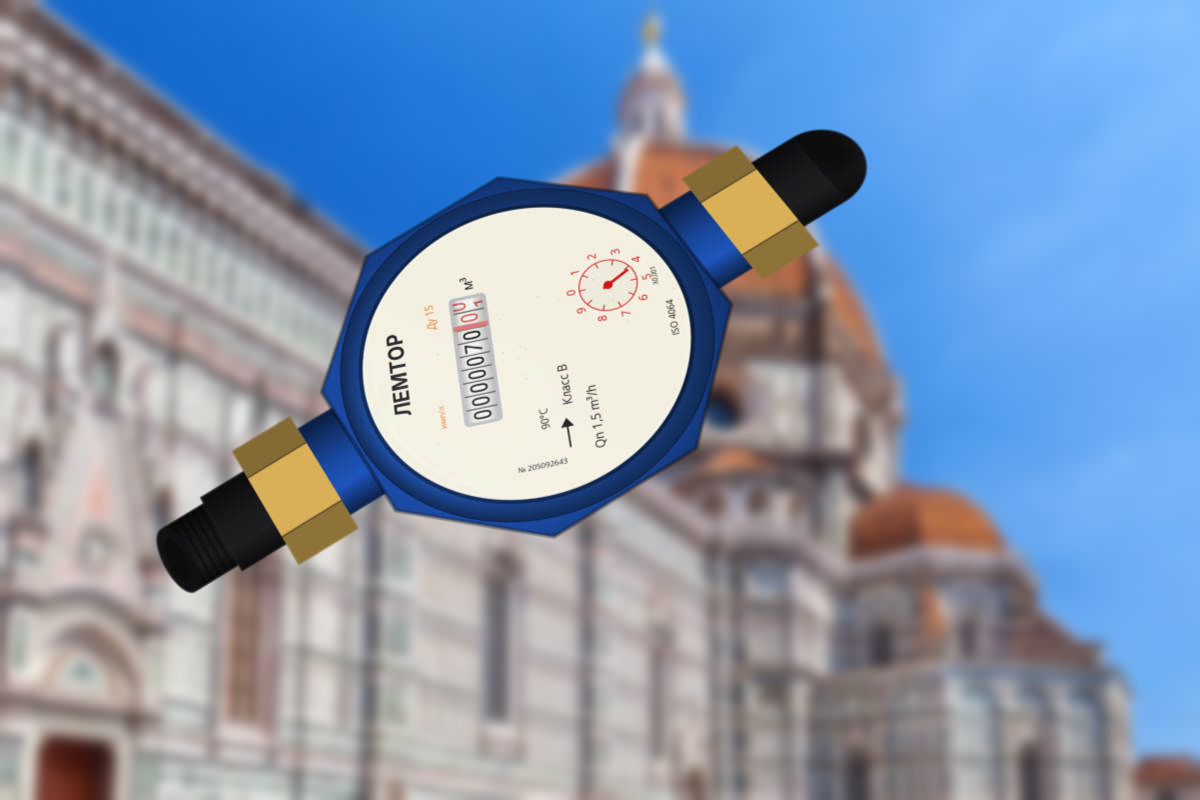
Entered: 70.004 m³
